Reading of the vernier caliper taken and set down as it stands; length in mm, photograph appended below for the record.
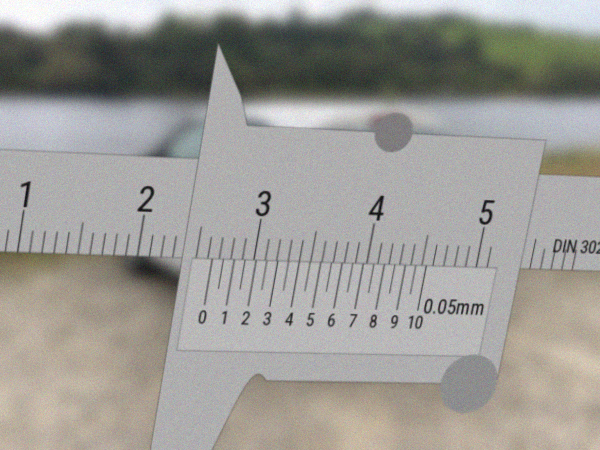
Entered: 26.4 mm
